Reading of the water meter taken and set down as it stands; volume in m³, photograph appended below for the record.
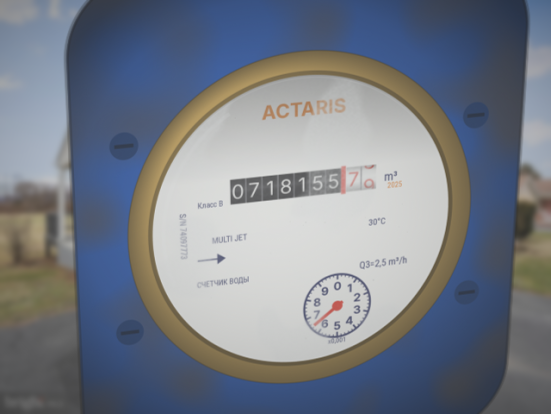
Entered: 718155.786 m³
